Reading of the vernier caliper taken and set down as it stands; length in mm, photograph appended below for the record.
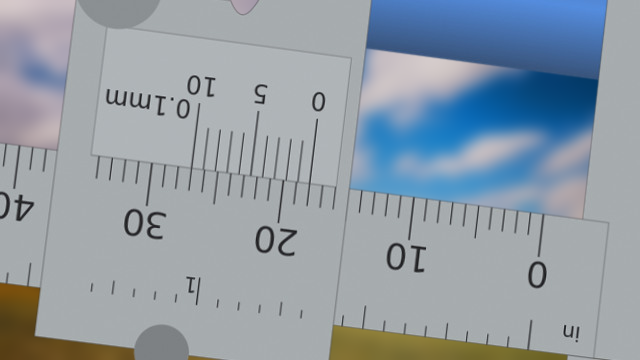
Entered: 18.0 mm
